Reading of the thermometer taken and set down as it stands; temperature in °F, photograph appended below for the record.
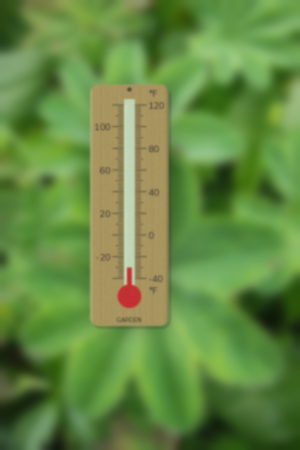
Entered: -30 °F
